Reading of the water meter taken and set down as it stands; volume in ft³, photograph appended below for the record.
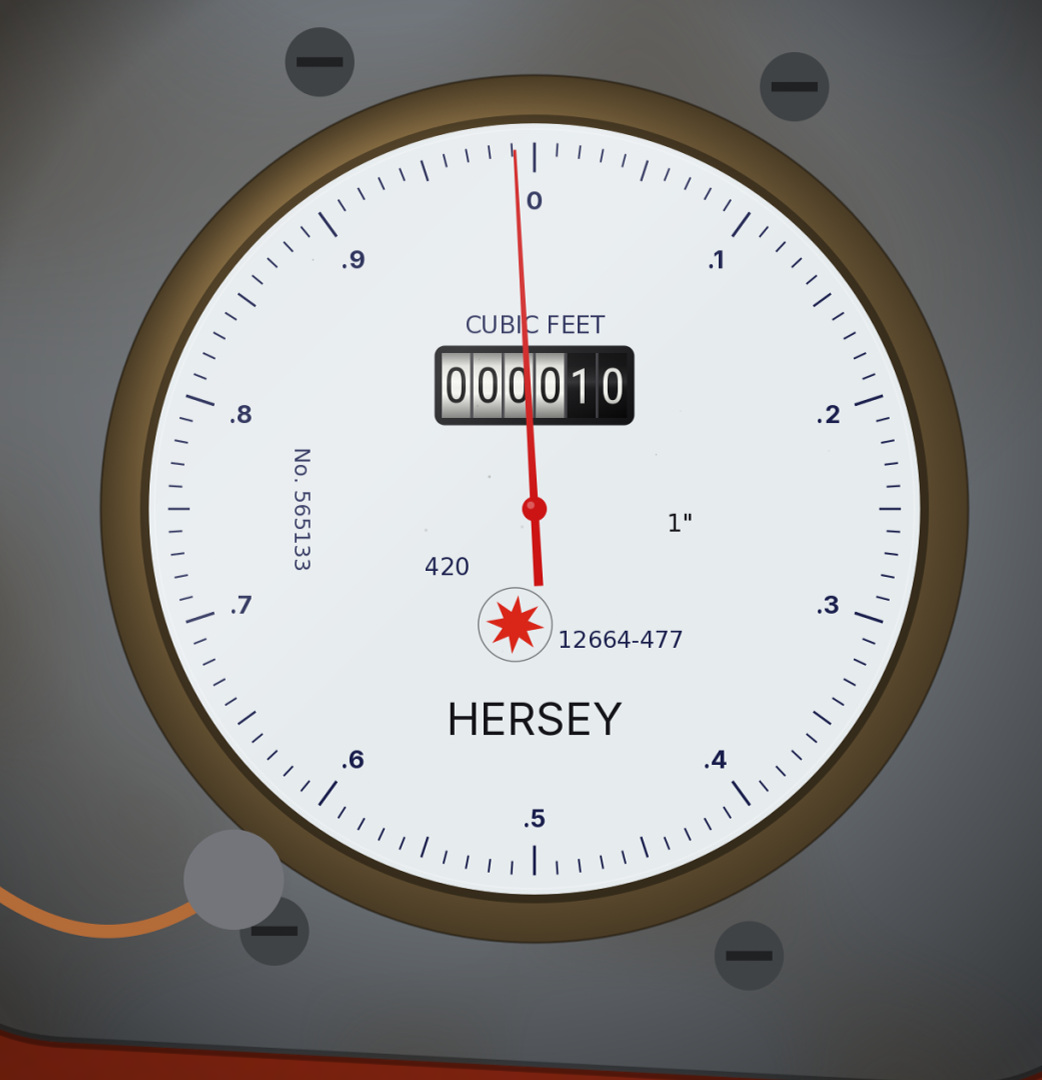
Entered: 9.99 ft³
